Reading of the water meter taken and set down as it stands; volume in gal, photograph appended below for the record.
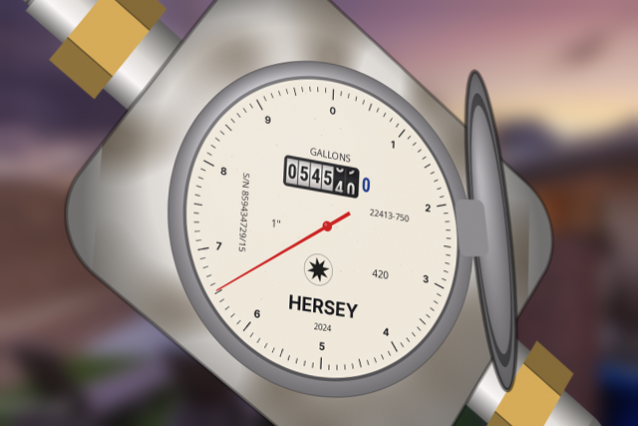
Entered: 545396.5 gal
